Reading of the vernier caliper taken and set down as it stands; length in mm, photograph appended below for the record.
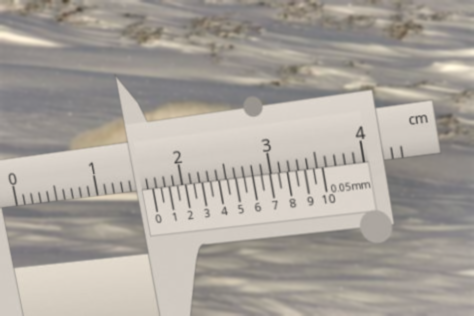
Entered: 16.6 mm
